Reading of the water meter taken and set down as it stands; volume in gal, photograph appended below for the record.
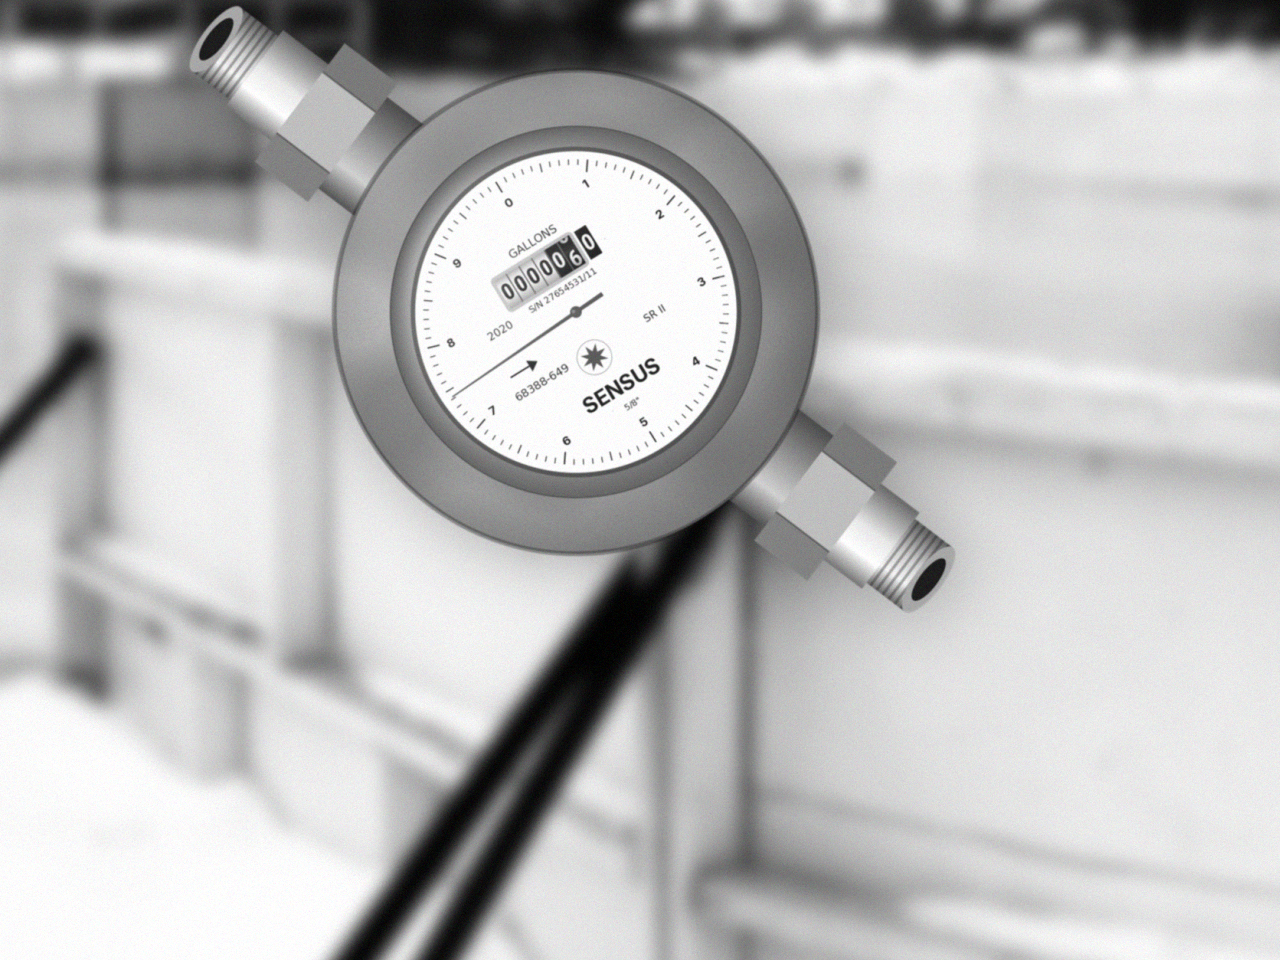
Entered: 57.4 gal
